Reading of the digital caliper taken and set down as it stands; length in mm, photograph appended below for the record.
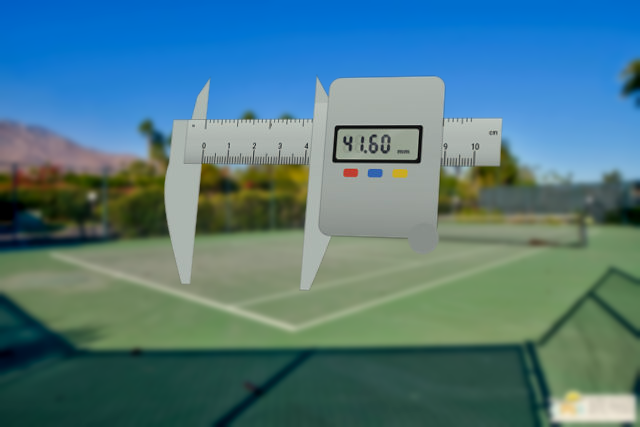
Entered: 41.60 mm
